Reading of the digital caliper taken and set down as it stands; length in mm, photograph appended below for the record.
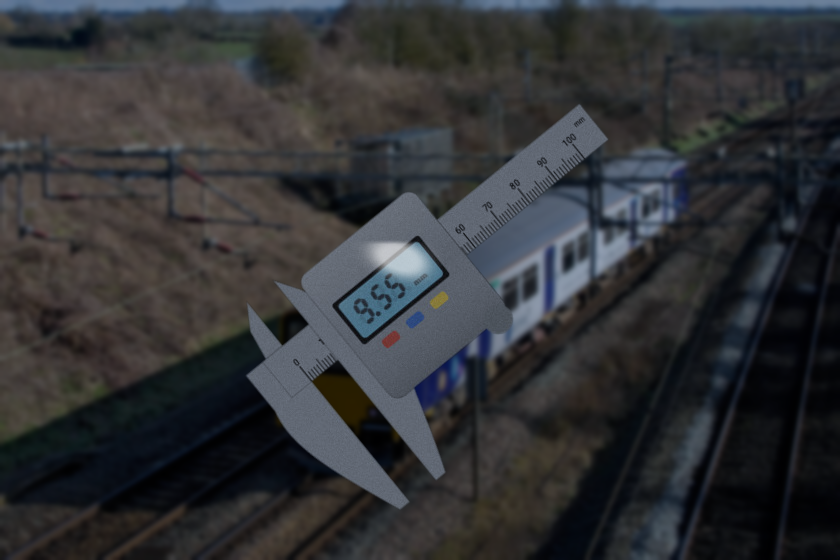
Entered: 9.55 mm
